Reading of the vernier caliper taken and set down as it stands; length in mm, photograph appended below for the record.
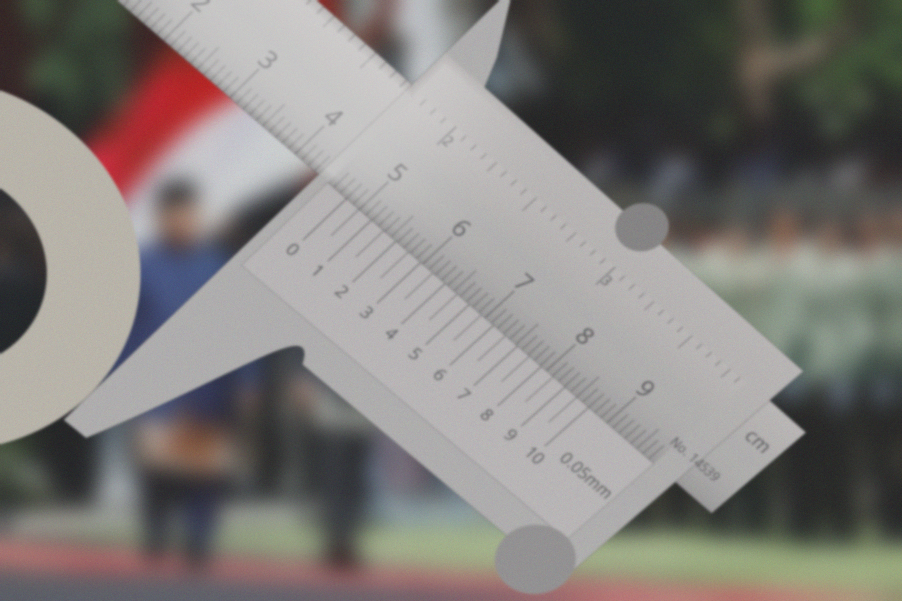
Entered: 48.0 mm
